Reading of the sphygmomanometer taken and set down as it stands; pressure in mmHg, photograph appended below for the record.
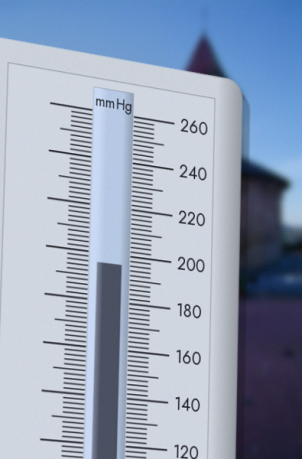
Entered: 196 mmHg
